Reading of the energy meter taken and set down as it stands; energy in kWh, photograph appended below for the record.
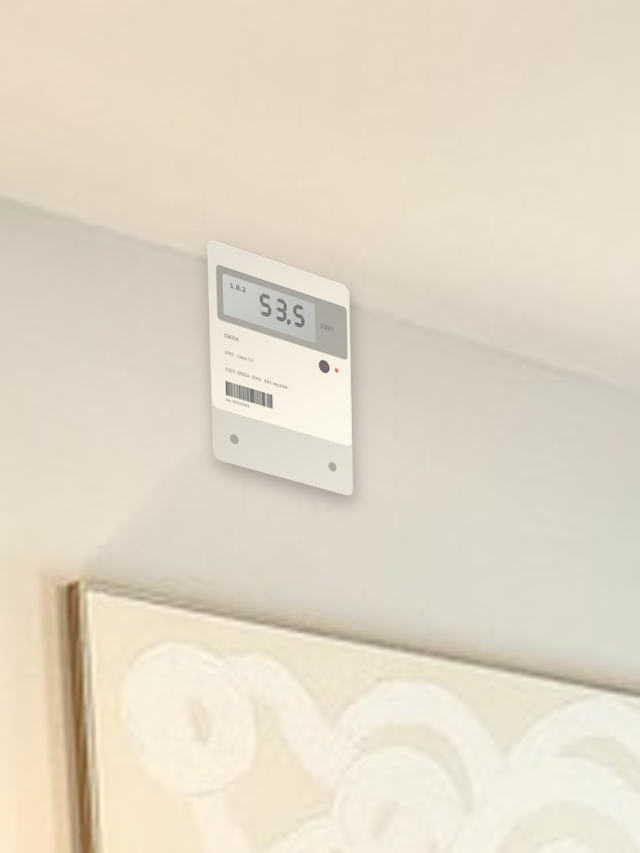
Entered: 53.5 kWh
